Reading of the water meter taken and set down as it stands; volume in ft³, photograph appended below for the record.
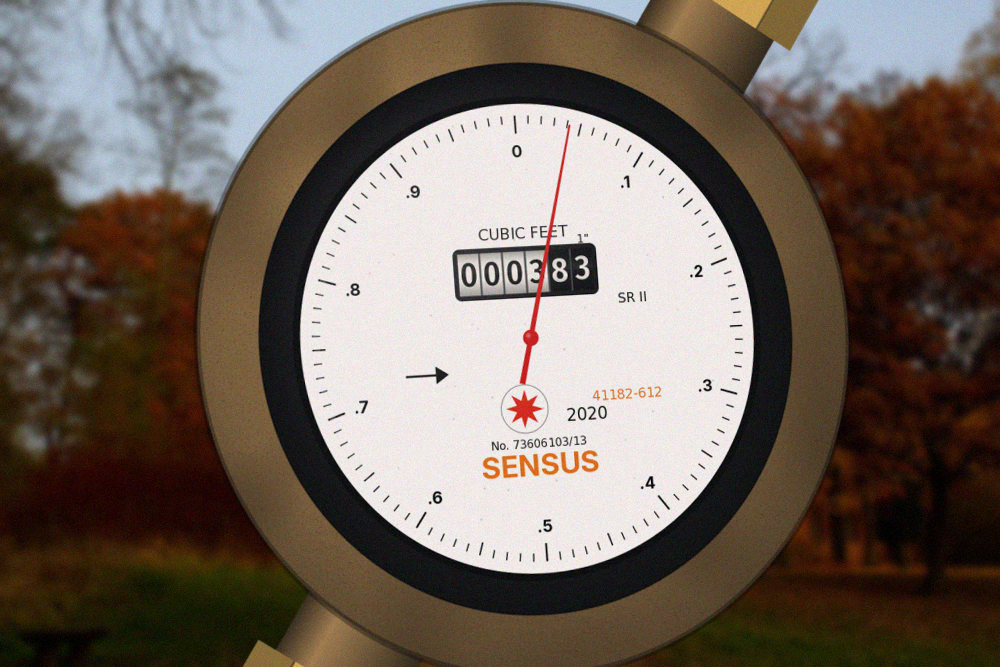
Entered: 383.04 ft³
